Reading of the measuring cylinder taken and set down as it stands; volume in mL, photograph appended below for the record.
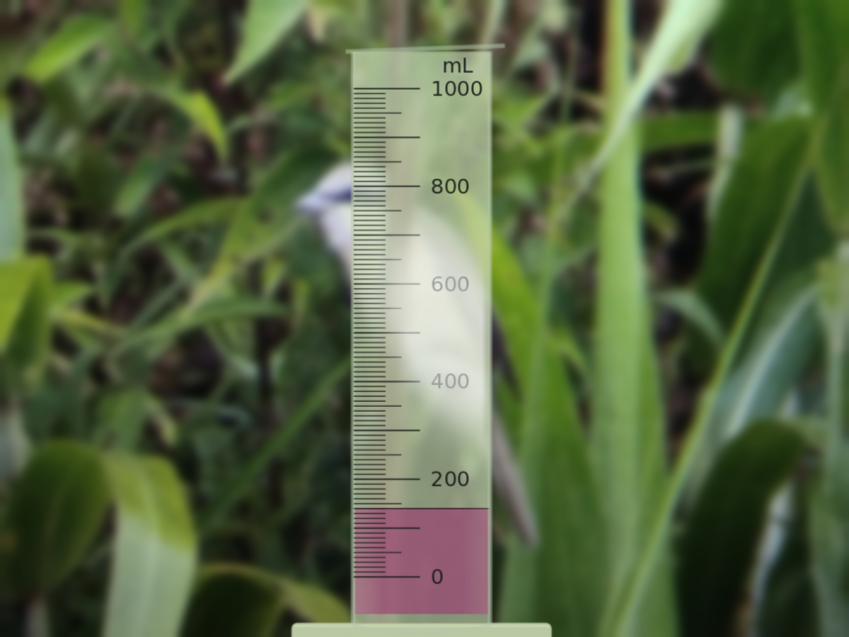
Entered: 140 mL
